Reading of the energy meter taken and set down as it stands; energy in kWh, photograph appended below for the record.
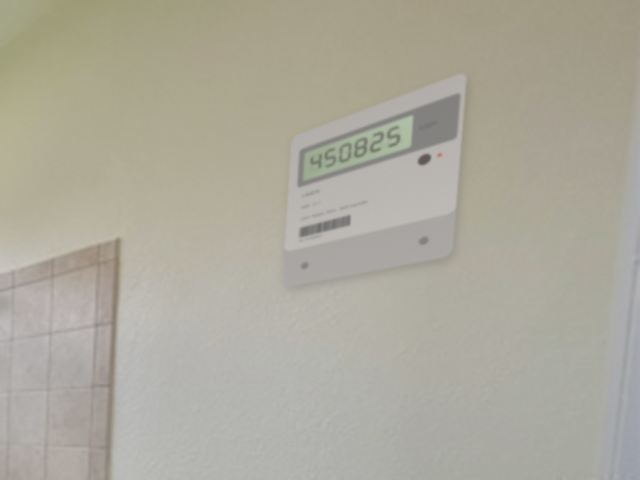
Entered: 450825 kWh
